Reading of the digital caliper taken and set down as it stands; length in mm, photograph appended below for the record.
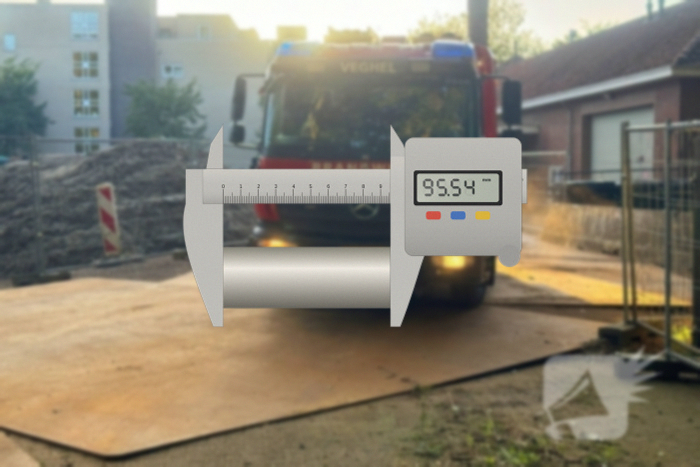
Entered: 95.54 mm
